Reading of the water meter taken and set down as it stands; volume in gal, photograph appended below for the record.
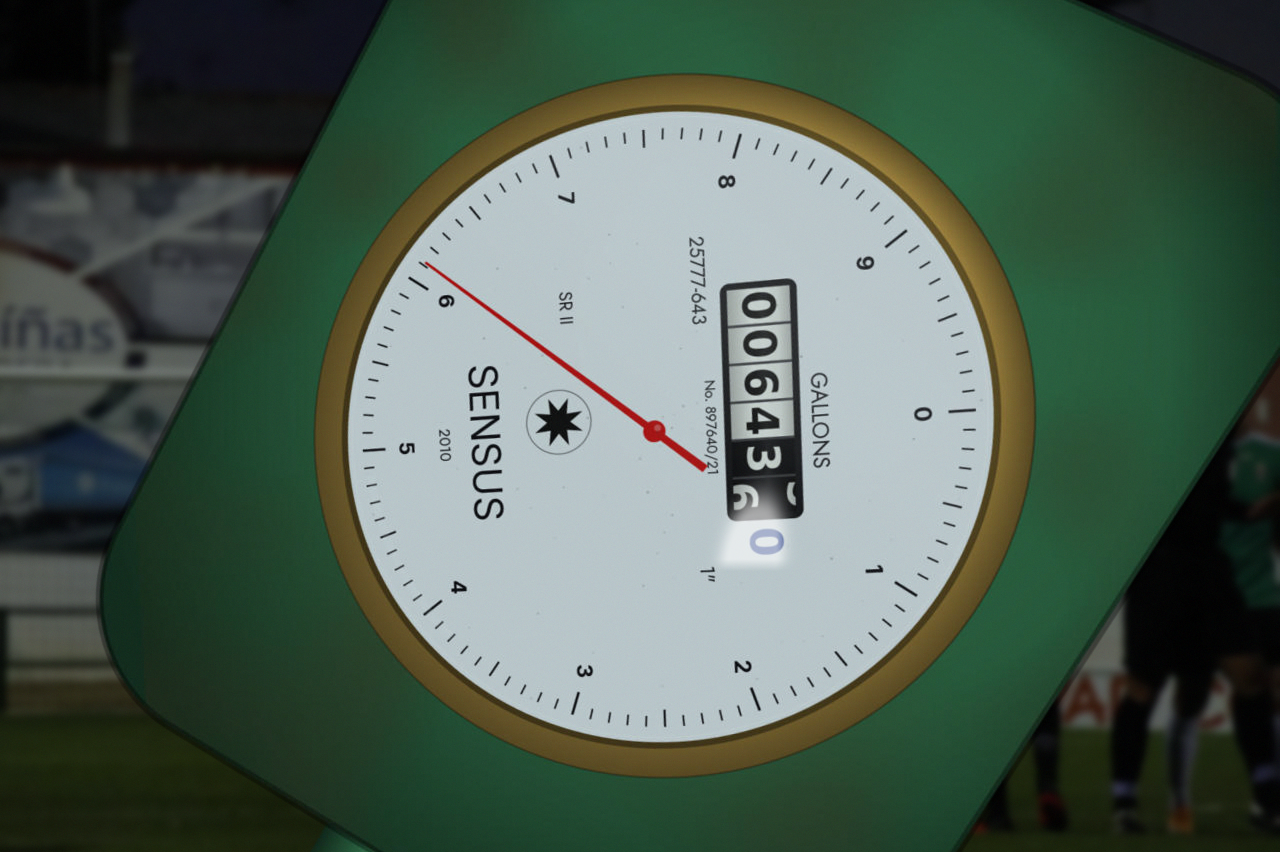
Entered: 64356.1 gal
